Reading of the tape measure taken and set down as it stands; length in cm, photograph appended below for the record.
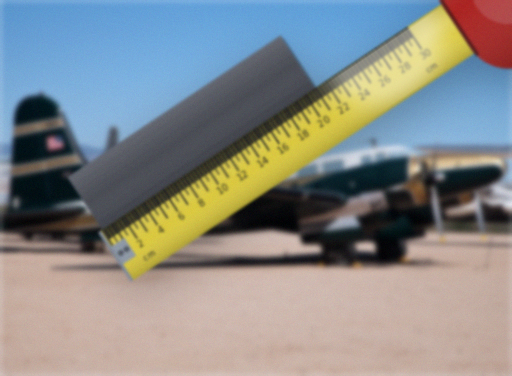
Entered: 21 cm
